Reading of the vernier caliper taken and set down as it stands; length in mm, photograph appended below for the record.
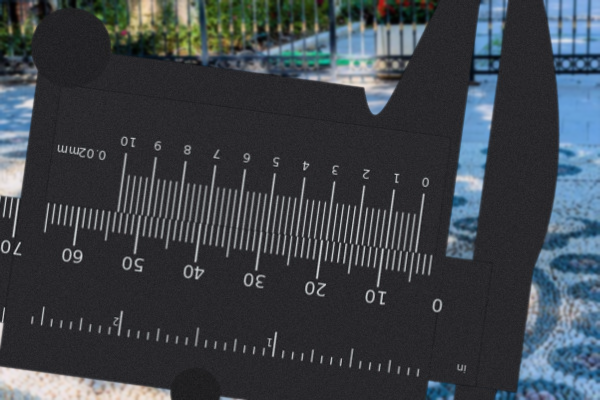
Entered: 4.6 mm
